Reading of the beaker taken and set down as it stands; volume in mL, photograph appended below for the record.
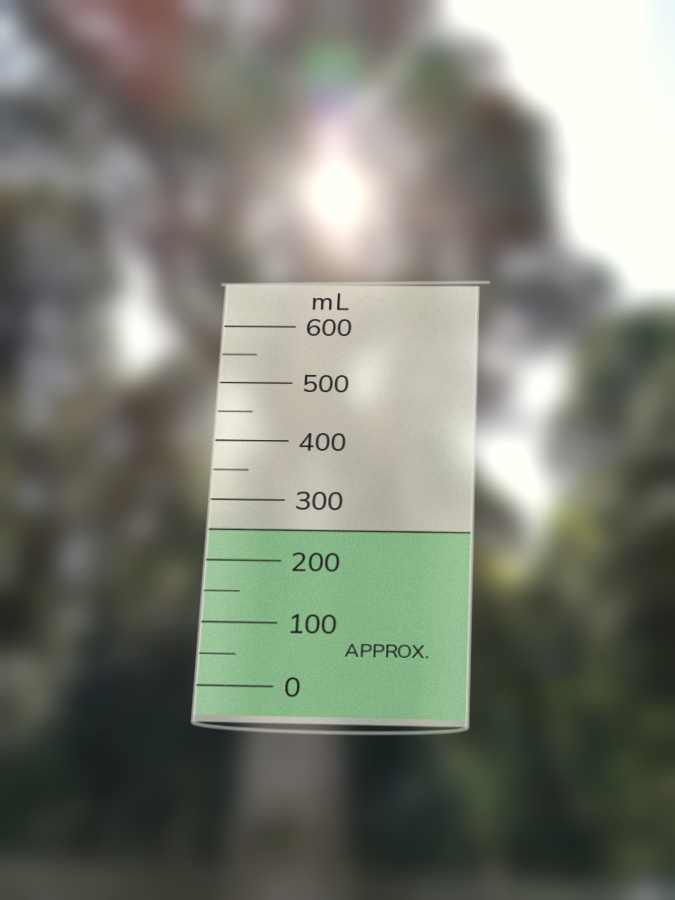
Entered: 250 mL
